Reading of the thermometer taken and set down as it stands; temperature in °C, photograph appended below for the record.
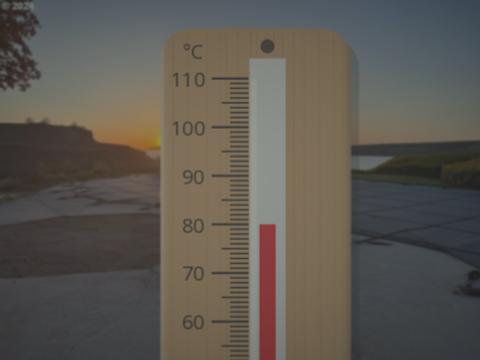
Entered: 80 °C
